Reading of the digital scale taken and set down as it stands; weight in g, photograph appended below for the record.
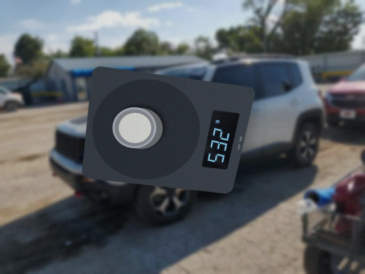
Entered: 532 g
